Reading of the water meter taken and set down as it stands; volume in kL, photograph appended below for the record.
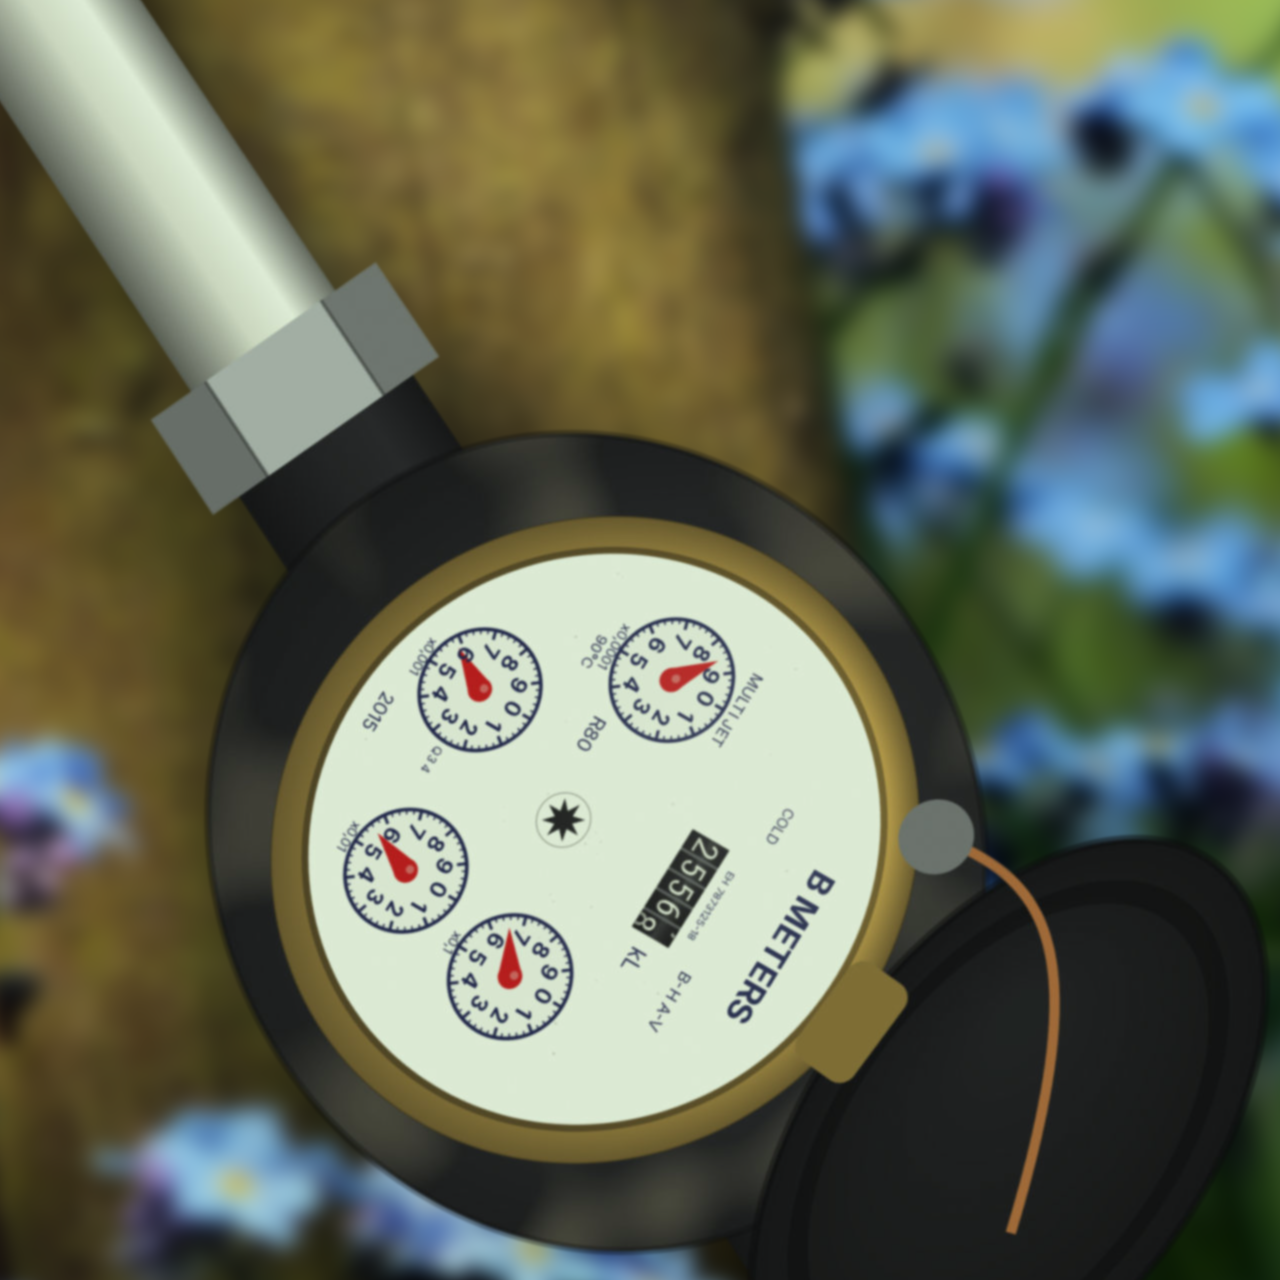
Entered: 25567.6558 kL
